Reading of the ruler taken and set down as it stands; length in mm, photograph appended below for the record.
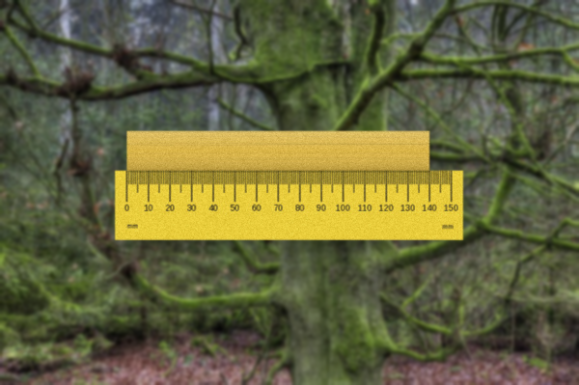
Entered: 140 mm
